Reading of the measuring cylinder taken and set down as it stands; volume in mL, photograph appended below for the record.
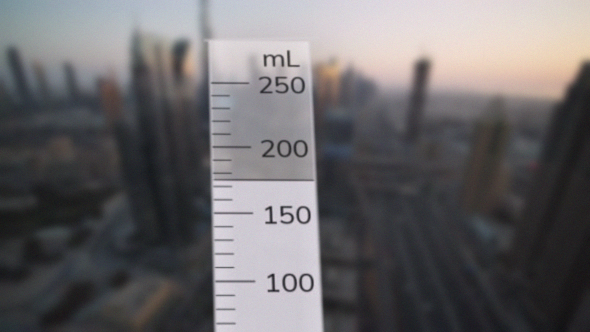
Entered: 175 mL
